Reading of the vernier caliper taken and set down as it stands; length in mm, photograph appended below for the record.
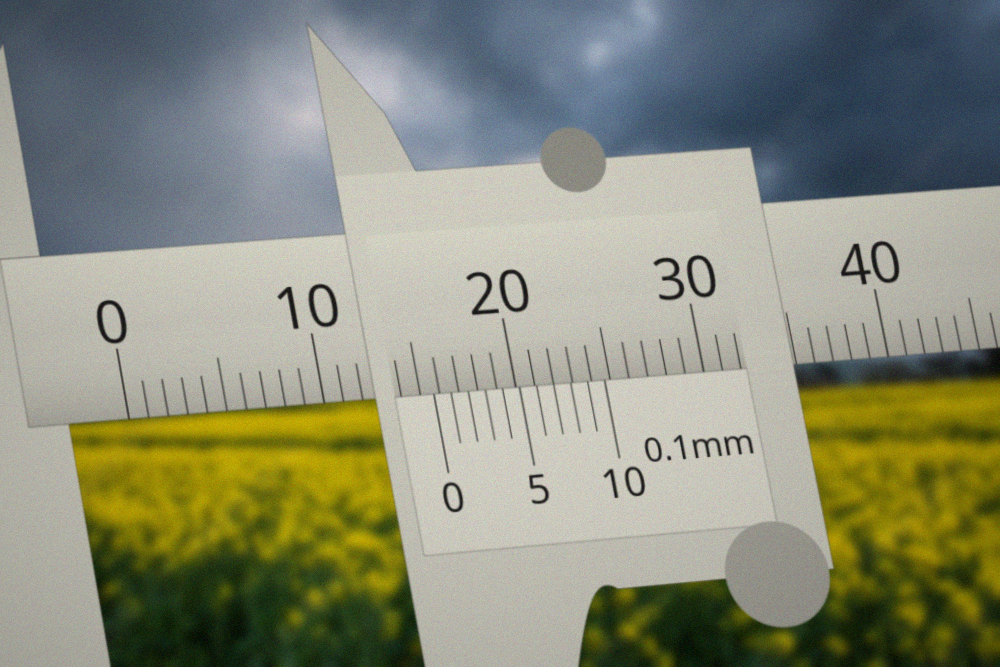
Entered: 15.7 mm
